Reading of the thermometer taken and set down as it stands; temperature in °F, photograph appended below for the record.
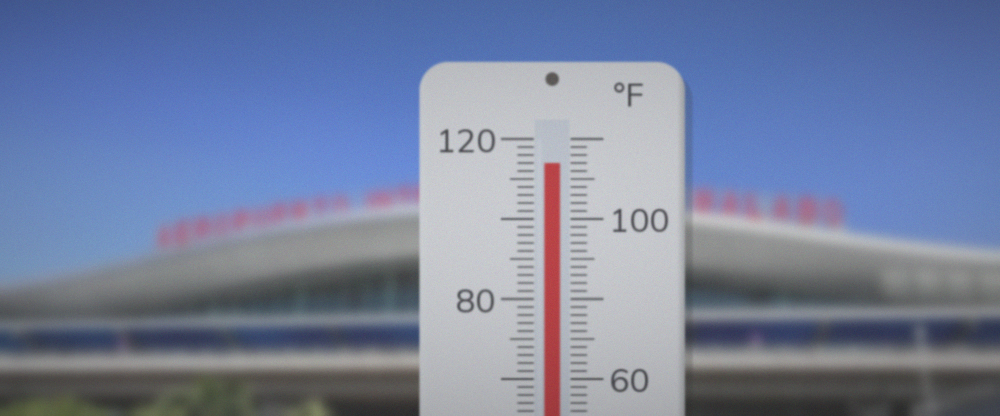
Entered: 114 °F
